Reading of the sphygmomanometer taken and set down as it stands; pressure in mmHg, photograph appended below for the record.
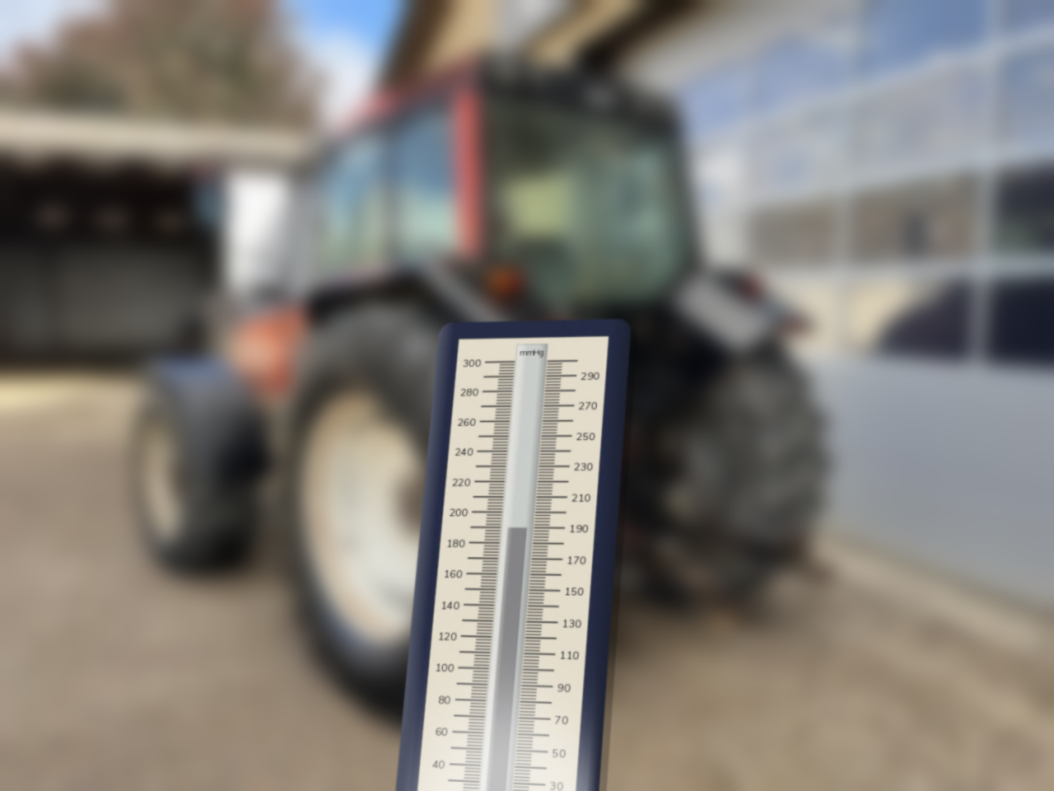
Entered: 190 mmHg
